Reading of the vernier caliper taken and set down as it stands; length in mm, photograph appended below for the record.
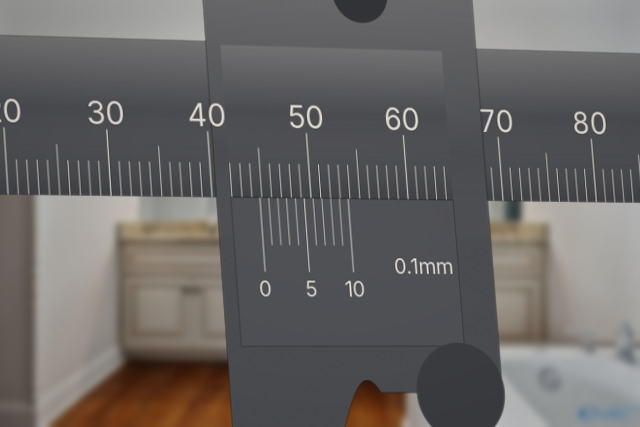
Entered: 44.8 mm
